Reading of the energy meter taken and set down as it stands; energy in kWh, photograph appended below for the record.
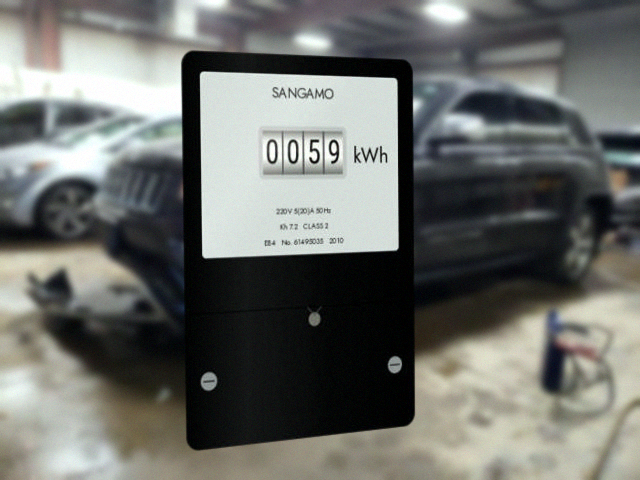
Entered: 59 kWh
